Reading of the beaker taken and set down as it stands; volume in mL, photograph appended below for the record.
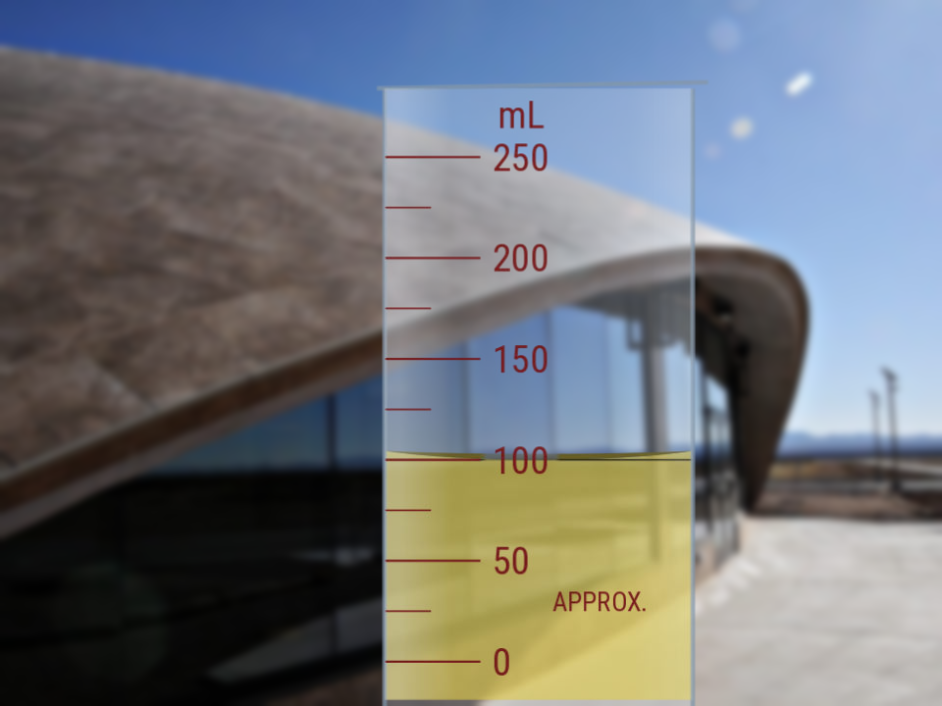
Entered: 100 mL
